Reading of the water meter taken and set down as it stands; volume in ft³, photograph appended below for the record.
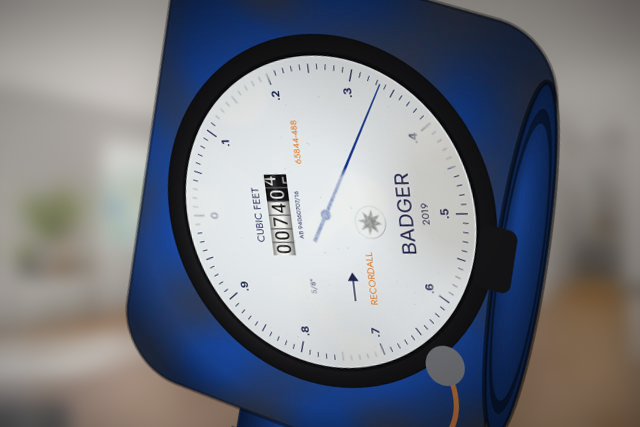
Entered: 7404.33 ft³
